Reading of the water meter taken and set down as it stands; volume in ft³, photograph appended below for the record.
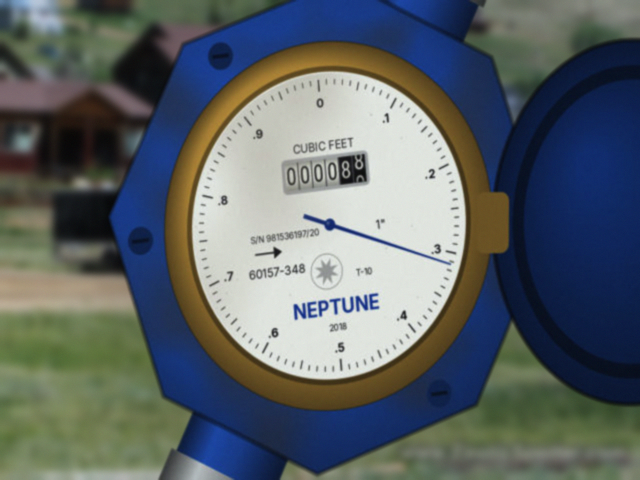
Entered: 88.31 ft³
